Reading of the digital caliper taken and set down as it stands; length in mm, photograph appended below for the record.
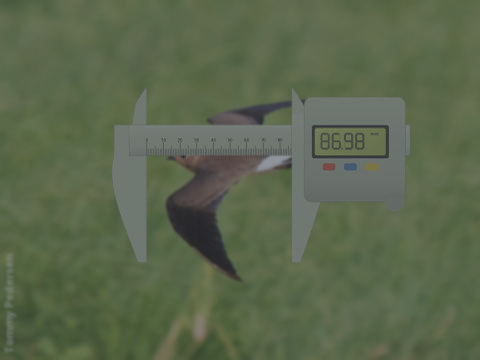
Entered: 86.98 mm
